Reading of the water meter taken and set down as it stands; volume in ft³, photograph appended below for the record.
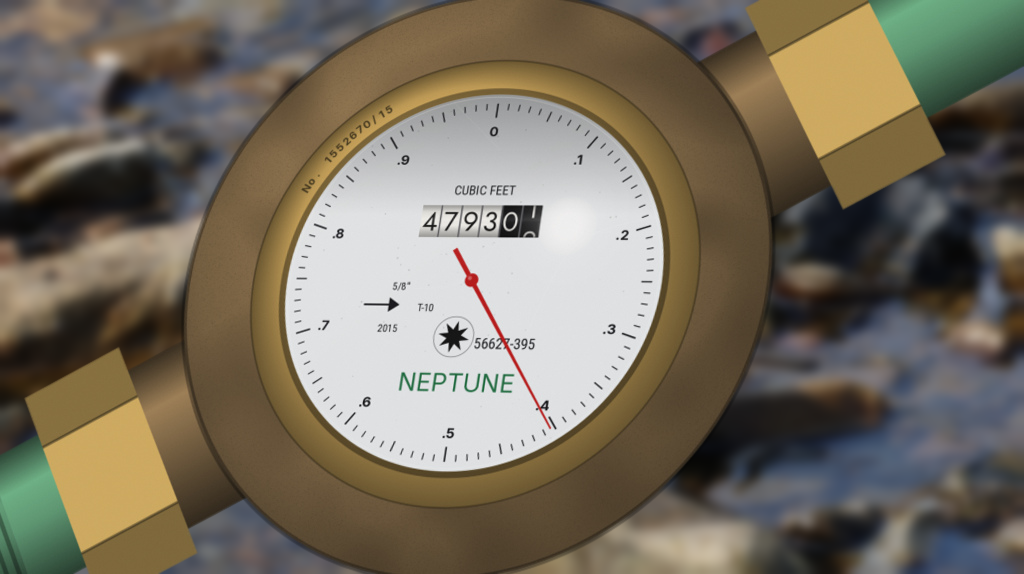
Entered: 479301.40 ft³
